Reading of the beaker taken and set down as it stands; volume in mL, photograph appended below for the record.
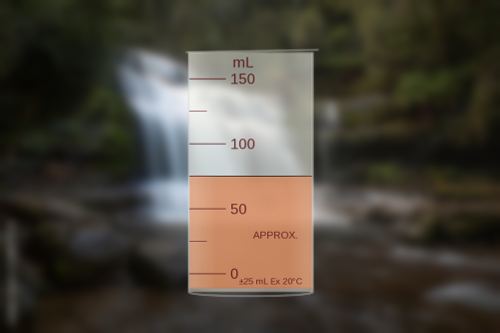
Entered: 75 mL
